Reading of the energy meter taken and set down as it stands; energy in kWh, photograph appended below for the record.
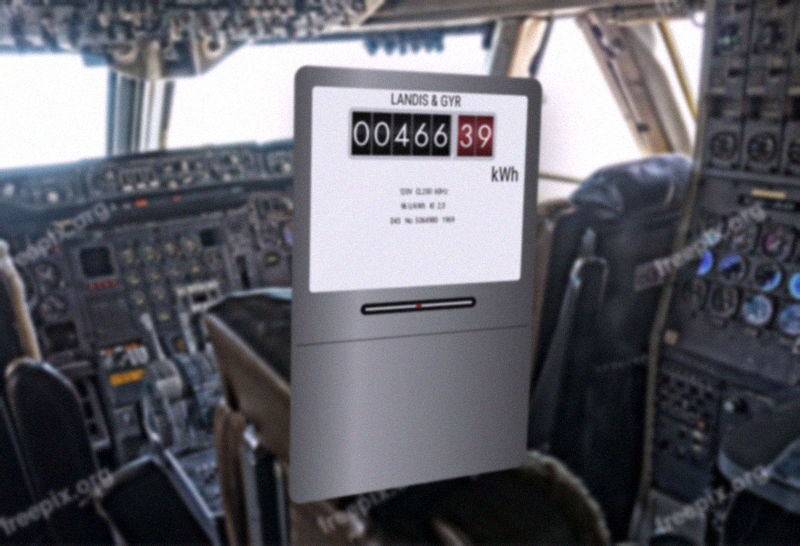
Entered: 466.39 kWh
